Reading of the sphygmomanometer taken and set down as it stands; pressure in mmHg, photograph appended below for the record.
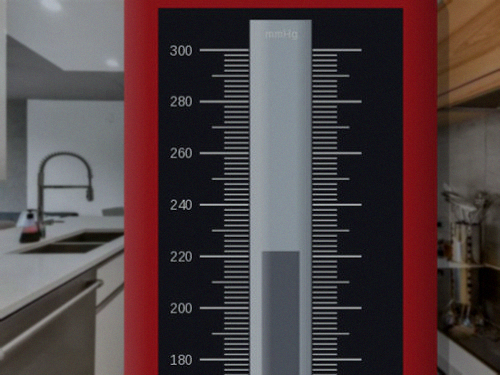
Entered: 222 mmHg
